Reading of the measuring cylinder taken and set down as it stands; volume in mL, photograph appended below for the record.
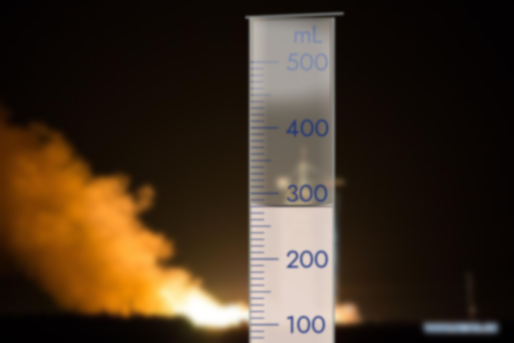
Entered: 280 mL
